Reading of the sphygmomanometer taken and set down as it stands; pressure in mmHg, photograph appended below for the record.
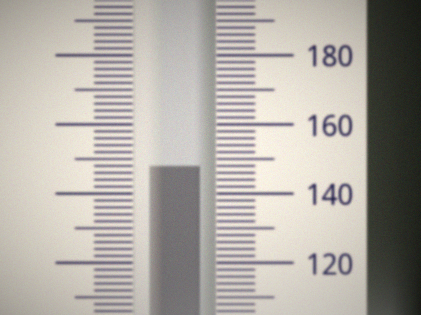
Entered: 148 mmHg
